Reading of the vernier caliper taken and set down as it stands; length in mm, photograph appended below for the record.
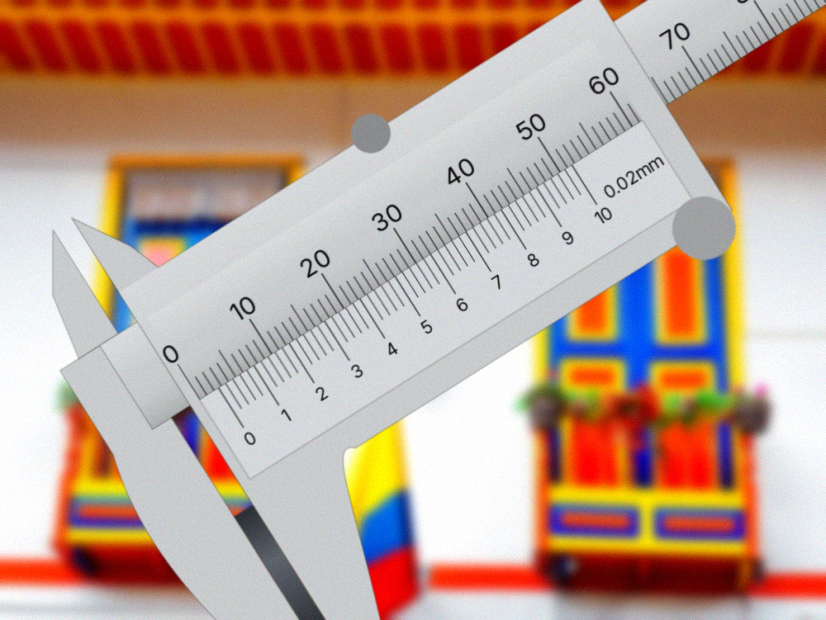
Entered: 2.6 mm
